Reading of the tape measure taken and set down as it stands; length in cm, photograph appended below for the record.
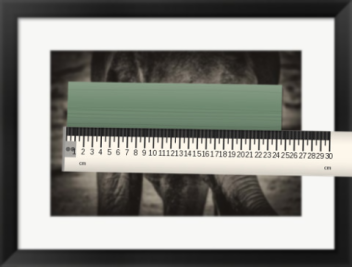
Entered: 24.5 cm
